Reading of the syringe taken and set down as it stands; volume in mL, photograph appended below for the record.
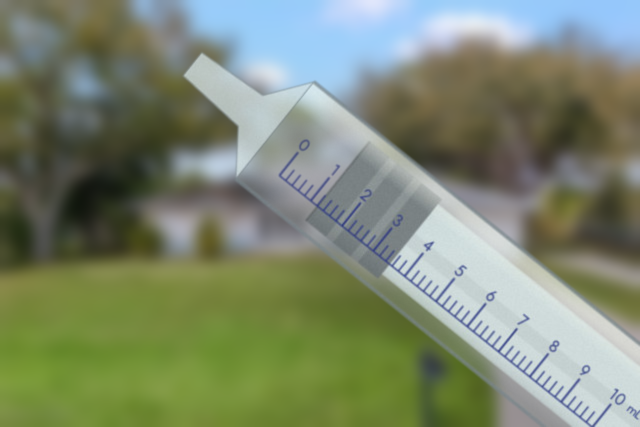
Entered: 1.2 mL
